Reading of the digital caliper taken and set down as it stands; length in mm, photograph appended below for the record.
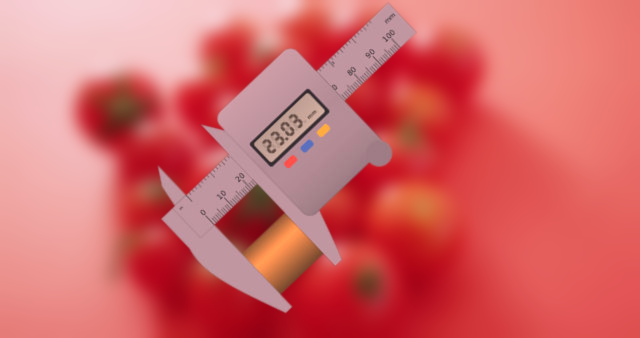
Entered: 23.03 mm
